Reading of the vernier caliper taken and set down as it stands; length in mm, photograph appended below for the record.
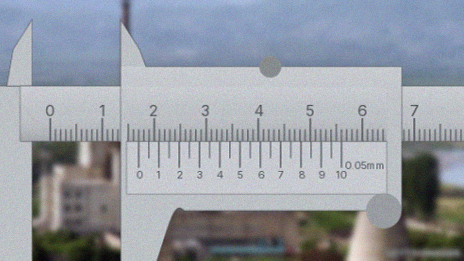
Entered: 17.0 mm
